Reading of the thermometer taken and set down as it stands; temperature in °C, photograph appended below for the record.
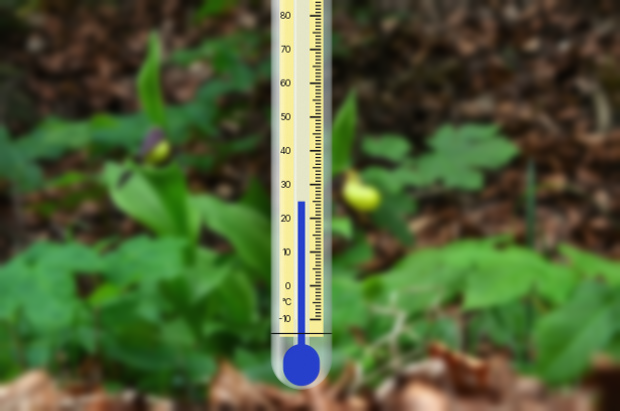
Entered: 25 °C
